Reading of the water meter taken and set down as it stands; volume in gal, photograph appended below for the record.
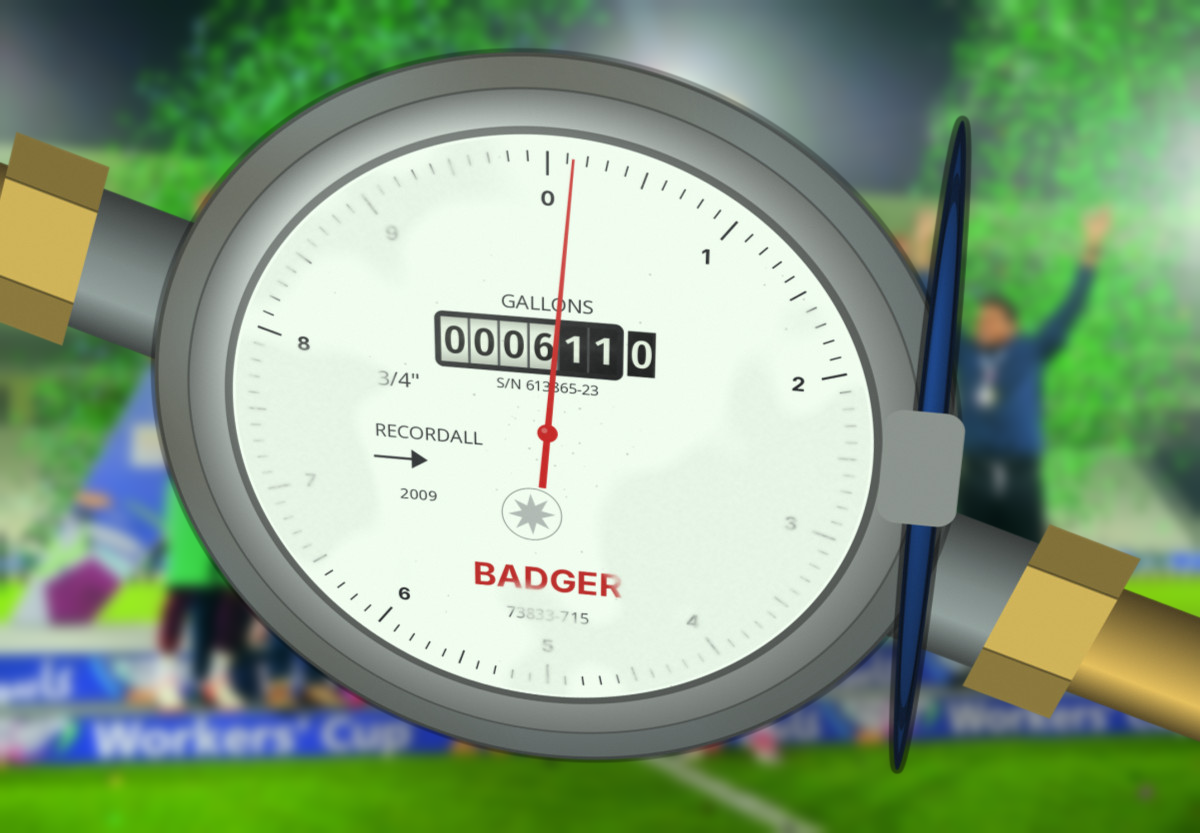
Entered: 6110.1 gal
